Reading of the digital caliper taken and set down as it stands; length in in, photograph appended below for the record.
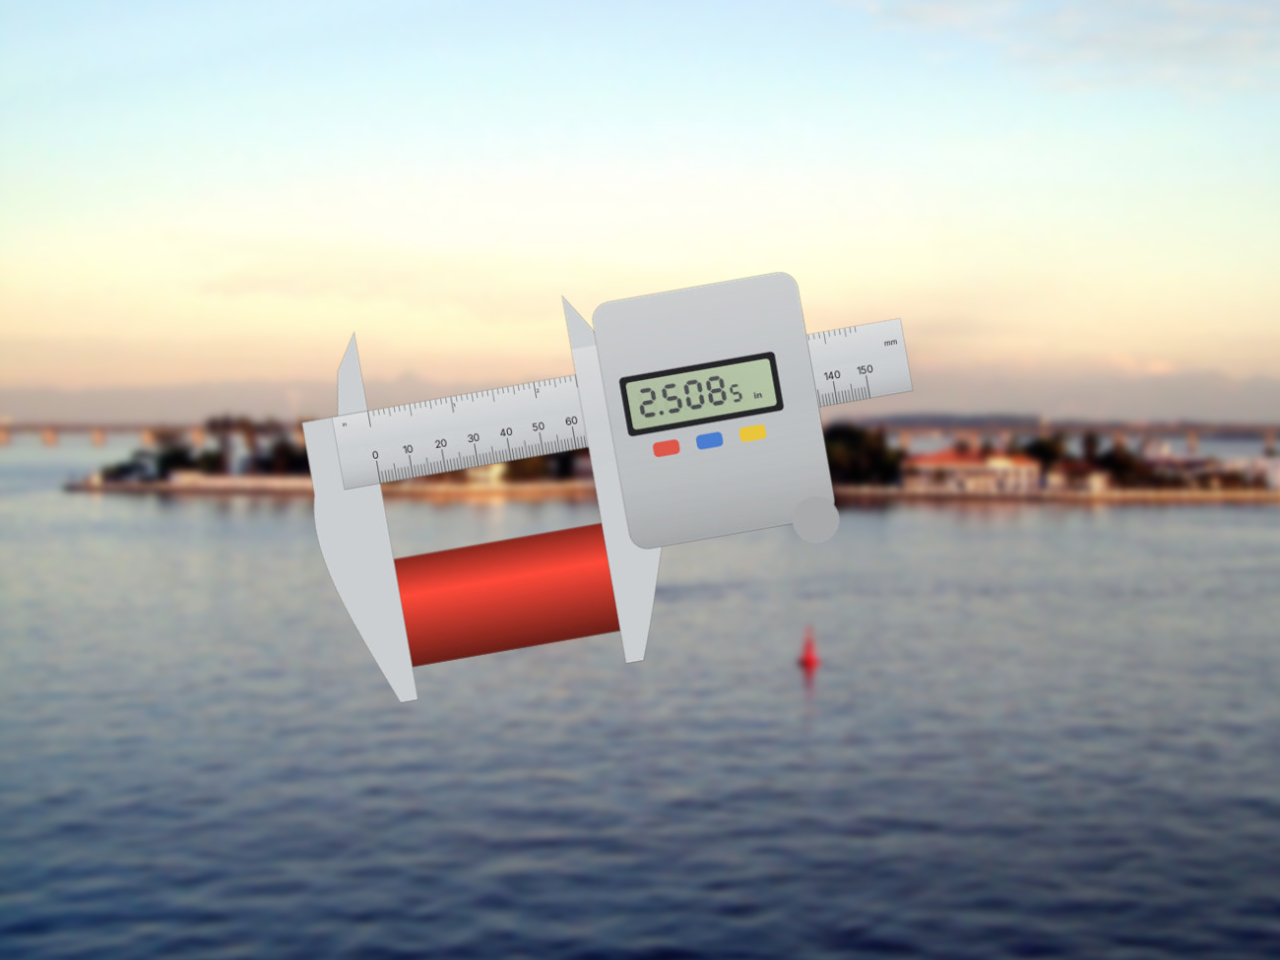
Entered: 2.5085 in
